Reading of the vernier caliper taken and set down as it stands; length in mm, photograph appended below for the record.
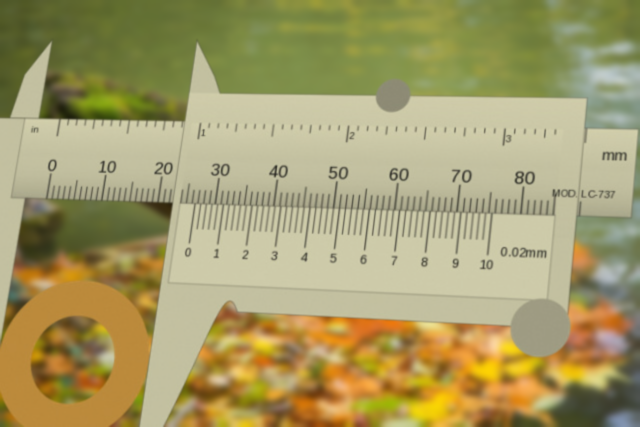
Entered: 26.5 mm
